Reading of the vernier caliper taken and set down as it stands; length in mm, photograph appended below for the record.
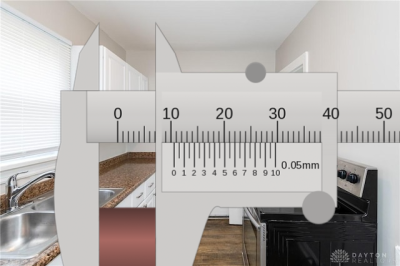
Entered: 10.6 mm
